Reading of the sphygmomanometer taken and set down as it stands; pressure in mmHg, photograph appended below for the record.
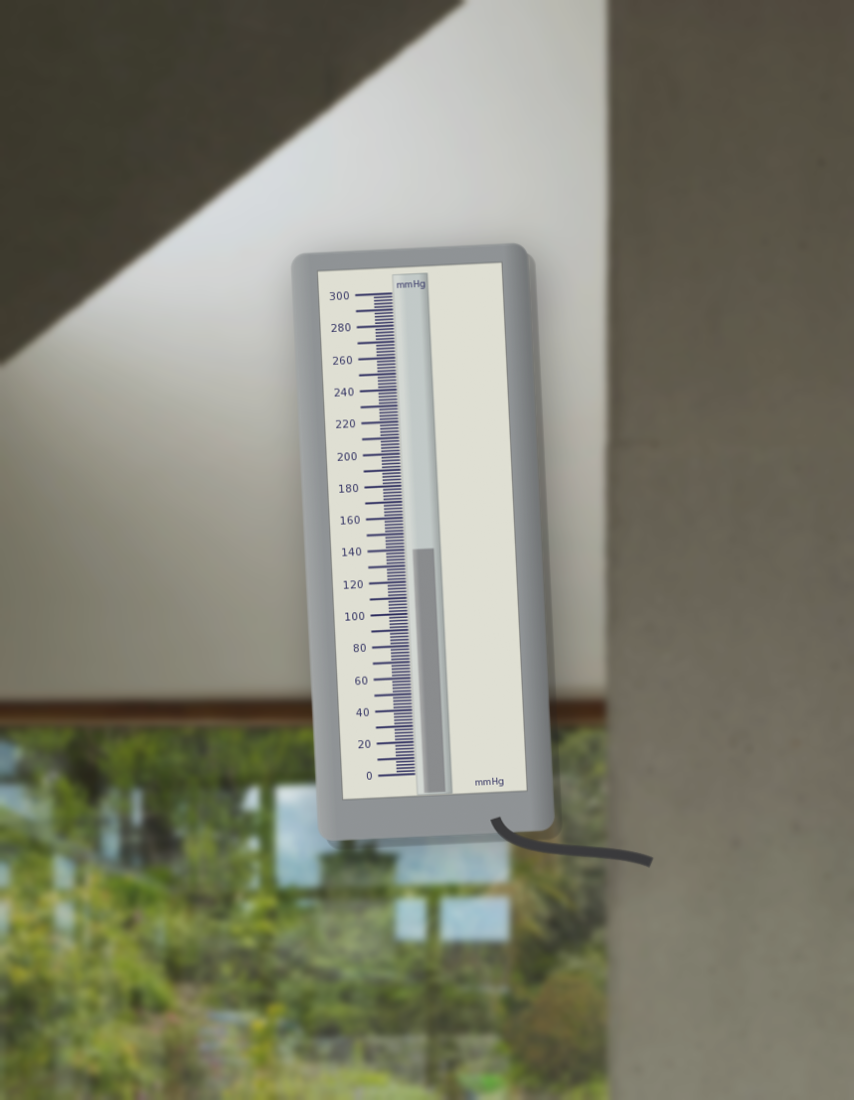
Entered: 140 mmHg
